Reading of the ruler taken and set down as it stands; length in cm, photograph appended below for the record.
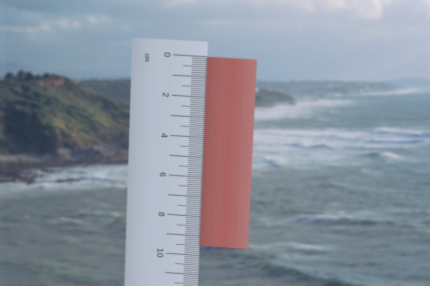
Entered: 9.5 cm
